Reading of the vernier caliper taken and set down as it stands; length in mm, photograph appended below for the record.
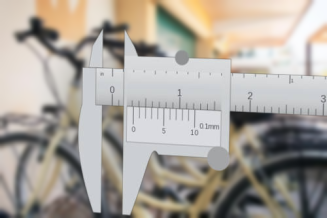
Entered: 3.2 mm
